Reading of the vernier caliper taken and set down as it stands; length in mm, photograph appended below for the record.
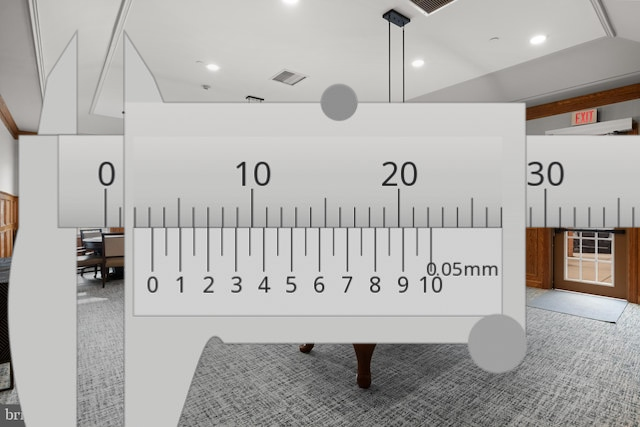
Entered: 3.2 mm
